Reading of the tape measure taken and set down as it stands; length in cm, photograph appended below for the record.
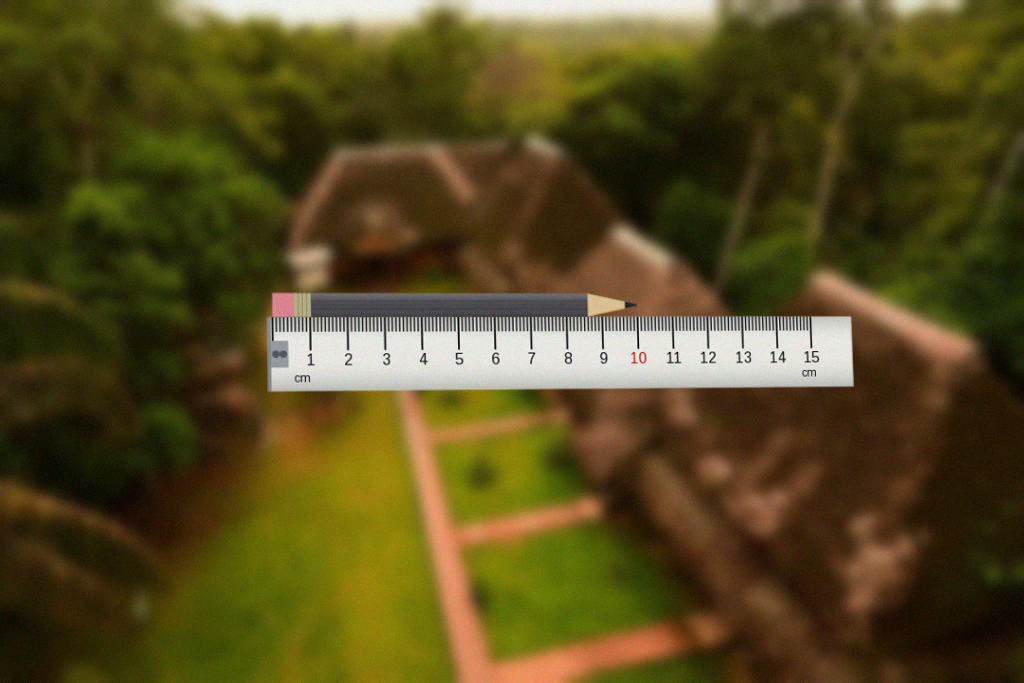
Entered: 10 cm
